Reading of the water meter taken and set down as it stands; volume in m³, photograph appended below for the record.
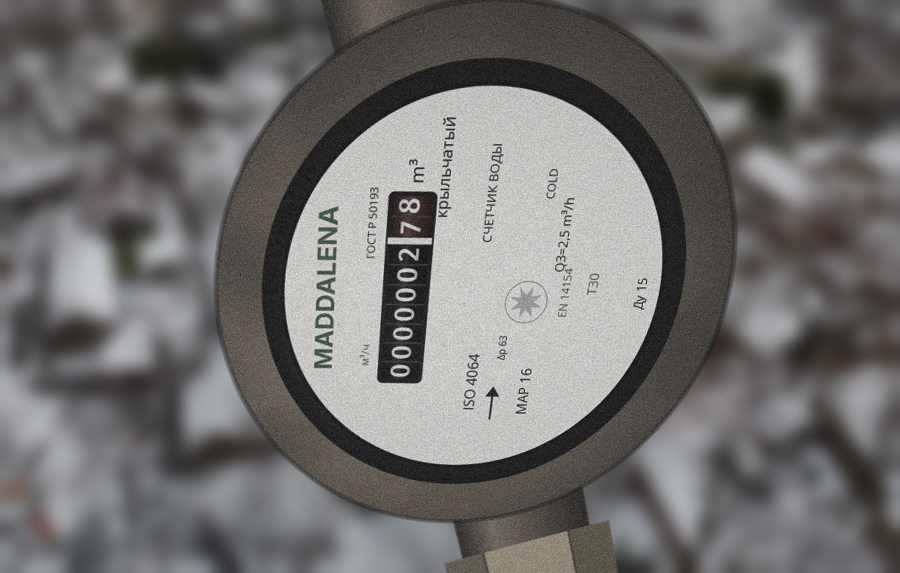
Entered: 2.78 m³
